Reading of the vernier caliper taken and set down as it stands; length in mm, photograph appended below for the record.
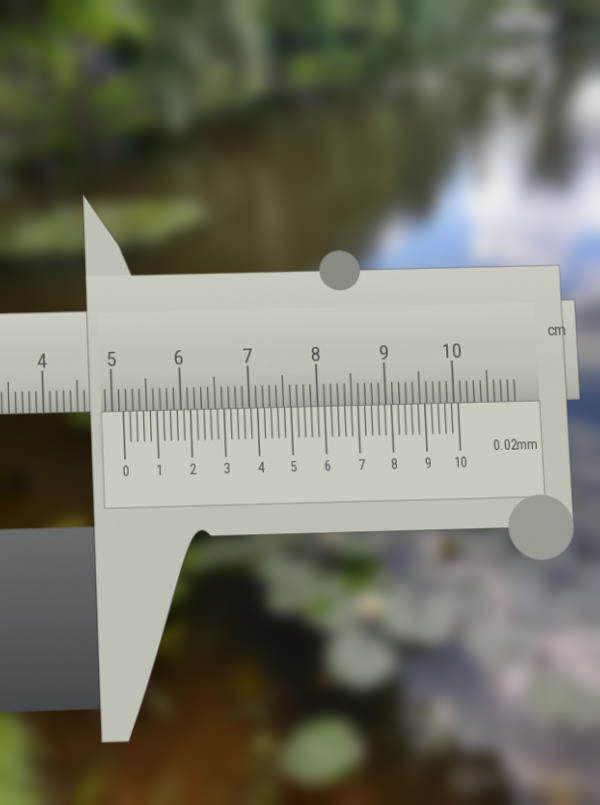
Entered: 51.6 mm
